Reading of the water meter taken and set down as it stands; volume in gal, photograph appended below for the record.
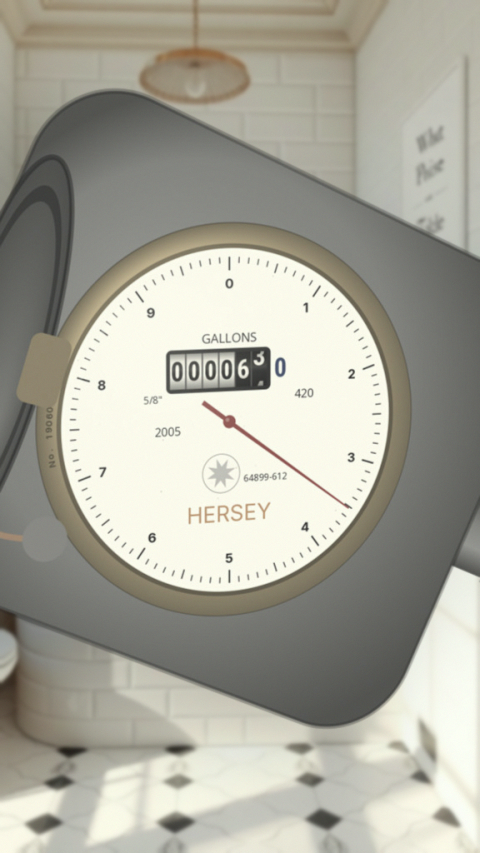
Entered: 633.5 gal
